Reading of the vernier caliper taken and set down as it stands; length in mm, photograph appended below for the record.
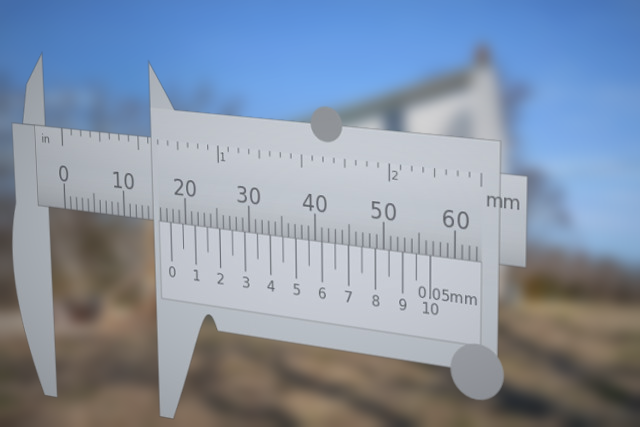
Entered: 17.6 mm
